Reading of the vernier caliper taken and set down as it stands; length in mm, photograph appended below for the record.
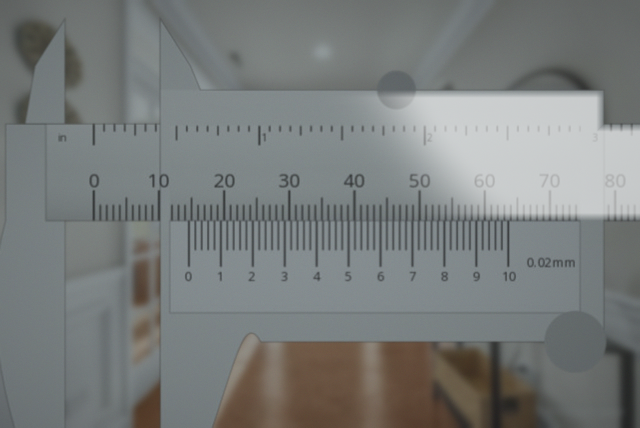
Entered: 14.6 mm
